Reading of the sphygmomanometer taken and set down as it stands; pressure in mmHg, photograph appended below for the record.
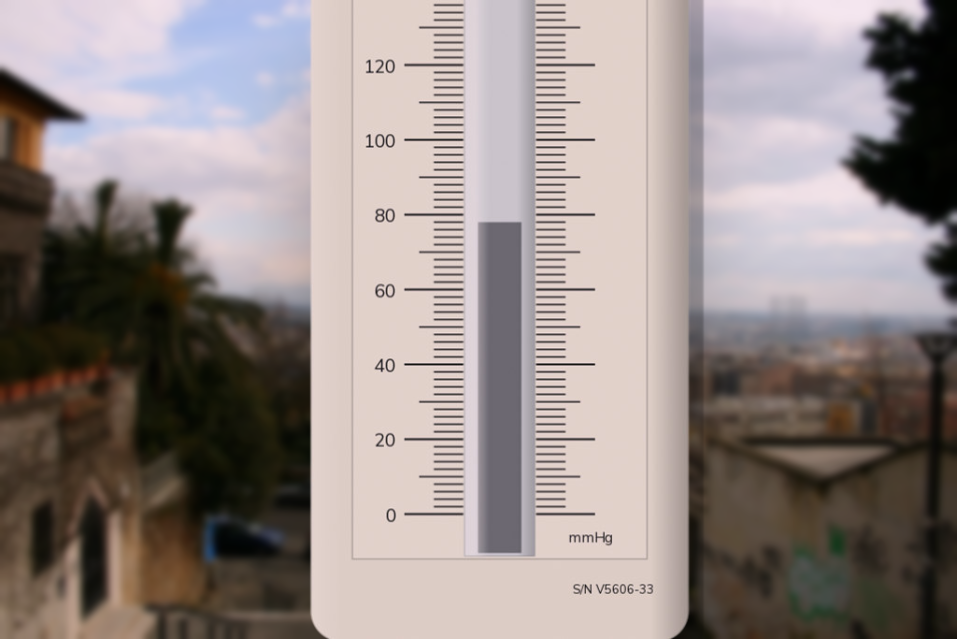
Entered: 78 mmHg
